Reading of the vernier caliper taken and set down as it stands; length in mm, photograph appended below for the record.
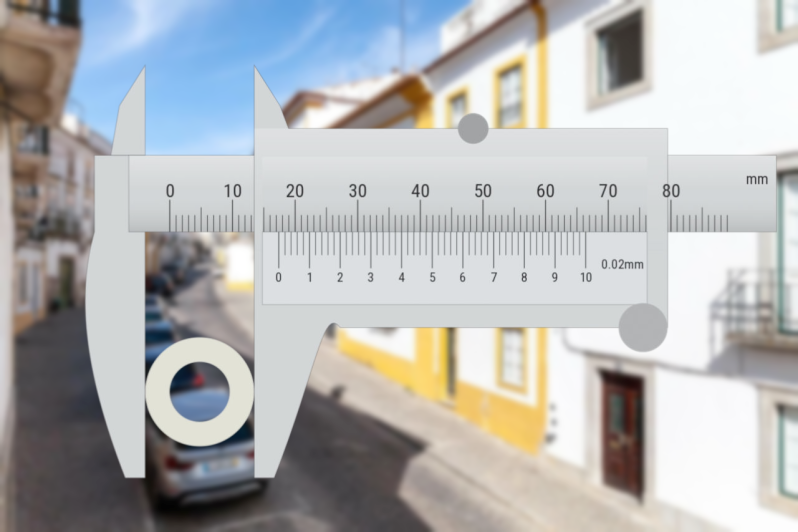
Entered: 17.4 mm
